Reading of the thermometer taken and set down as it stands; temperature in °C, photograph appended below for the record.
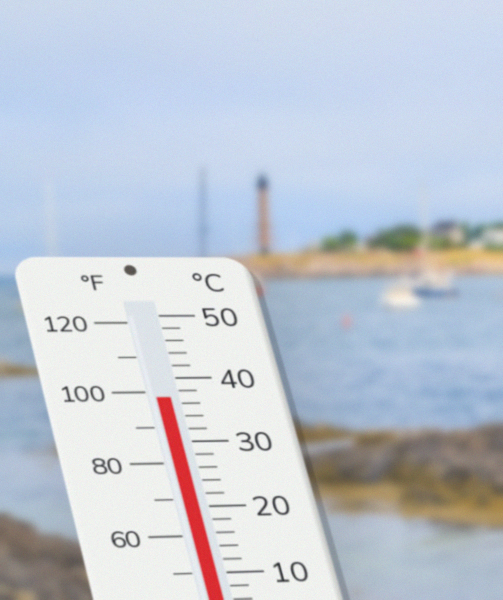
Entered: 37 °C
